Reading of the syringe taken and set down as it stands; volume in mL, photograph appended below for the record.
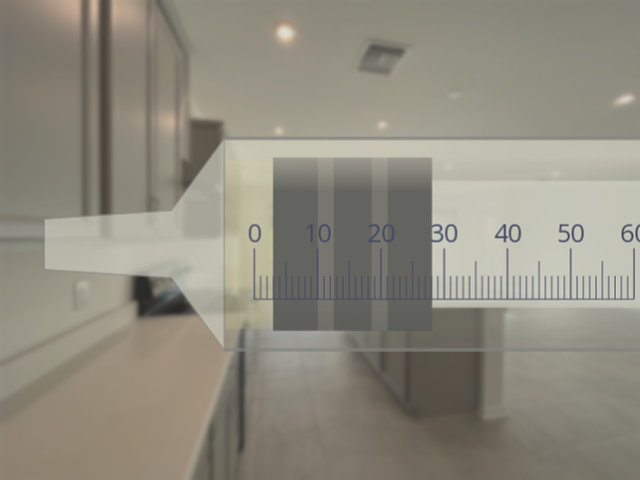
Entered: 3 mL
